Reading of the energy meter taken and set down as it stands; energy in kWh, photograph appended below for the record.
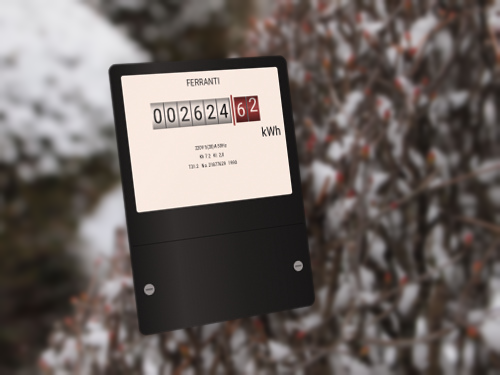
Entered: 2624.62 kWh
